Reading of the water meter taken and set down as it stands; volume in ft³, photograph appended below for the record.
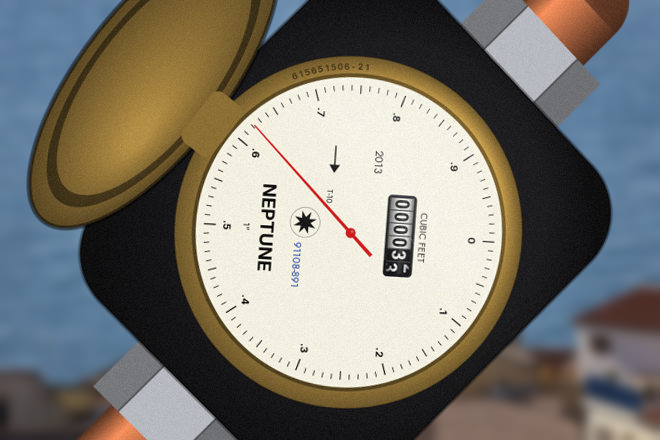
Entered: 32.62 ft³
